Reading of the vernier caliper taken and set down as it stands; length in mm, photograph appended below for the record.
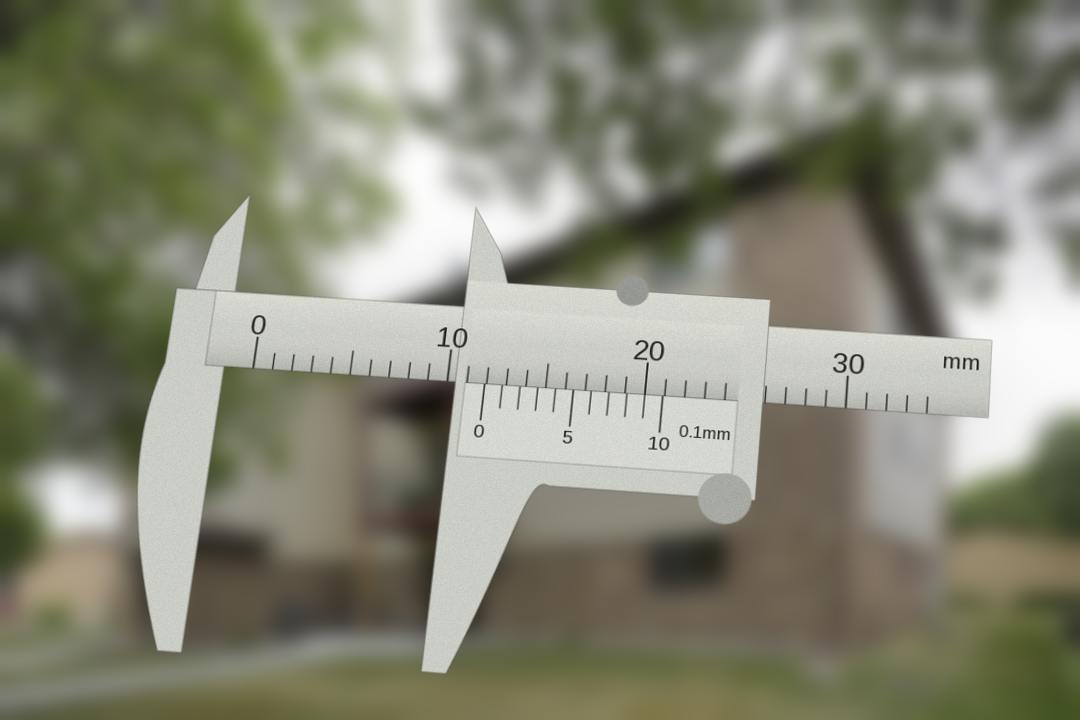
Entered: 11.9 mm
